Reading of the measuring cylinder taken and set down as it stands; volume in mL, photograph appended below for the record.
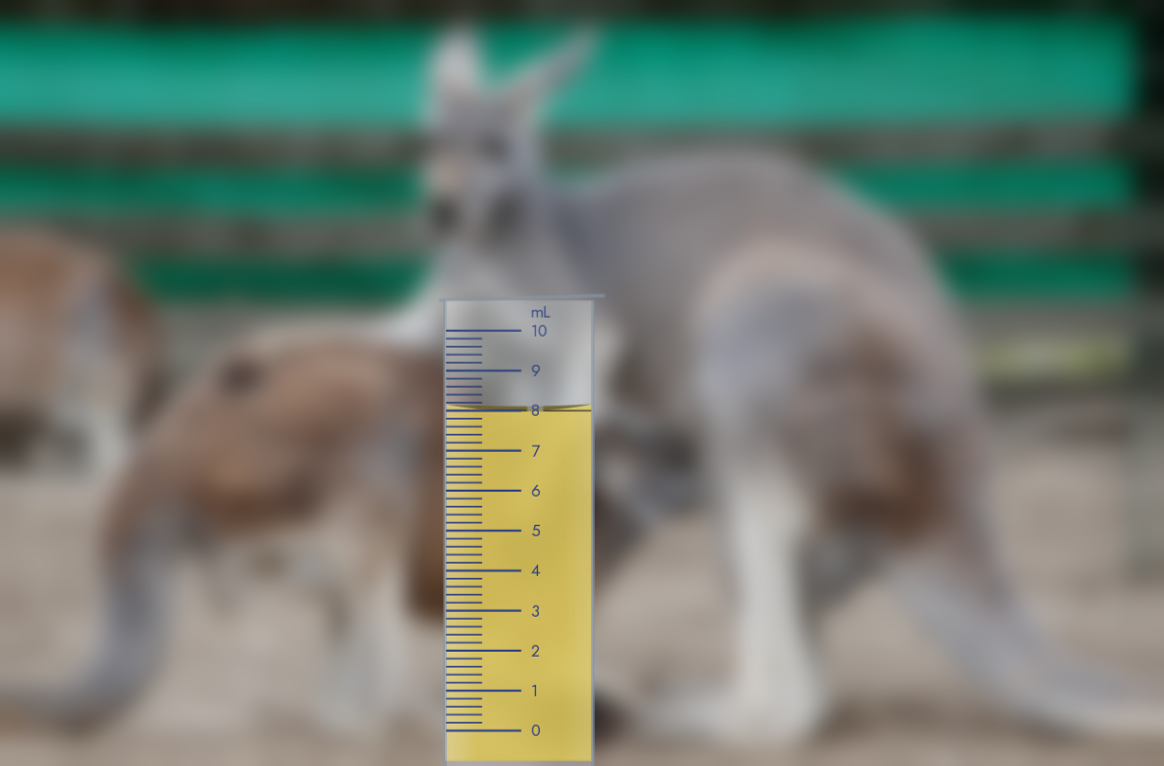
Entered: 8 mL
